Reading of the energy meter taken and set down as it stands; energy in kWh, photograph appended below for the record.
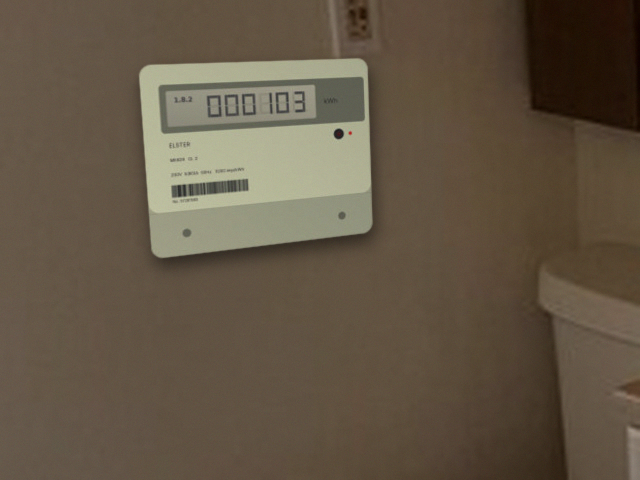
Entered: 103 kWh
